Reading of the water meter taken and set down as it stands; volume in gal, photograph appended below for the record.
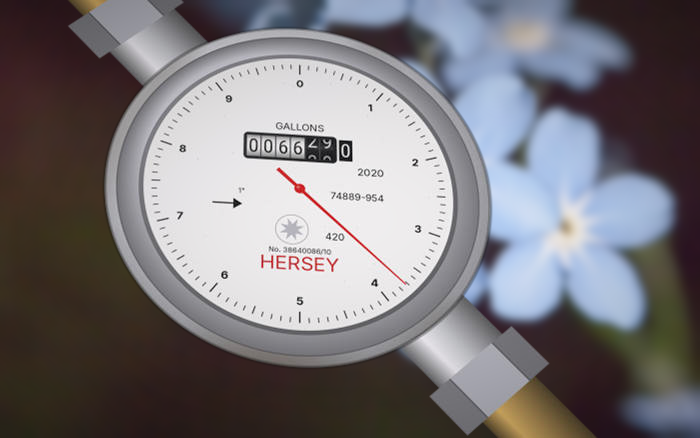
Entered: 66293.7 gal
